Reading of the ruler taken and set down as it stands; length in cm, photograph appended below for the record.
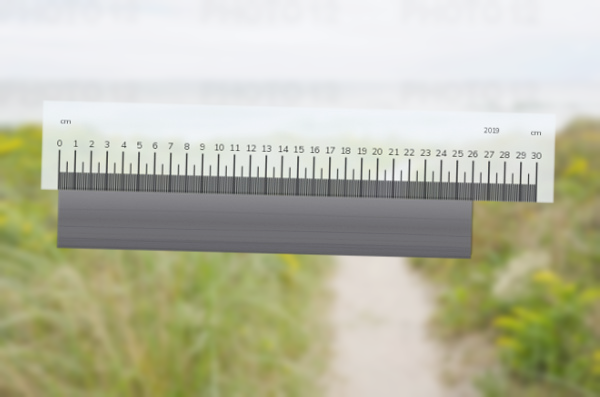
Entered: 26 cm
